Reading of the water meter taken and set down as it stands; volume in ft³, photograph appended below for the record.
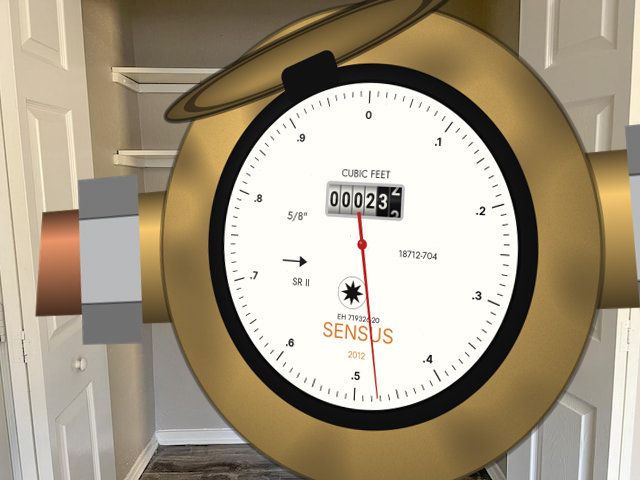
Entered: 232.47 ft³
